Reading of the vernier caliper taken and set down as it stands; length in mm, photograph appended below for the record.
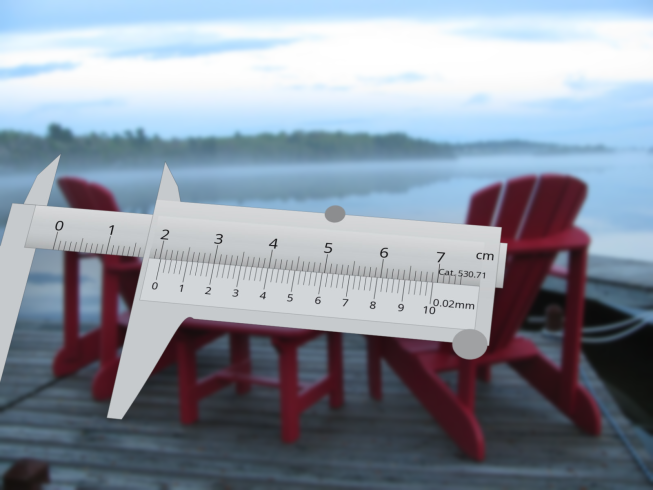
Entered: 20.2 mm
